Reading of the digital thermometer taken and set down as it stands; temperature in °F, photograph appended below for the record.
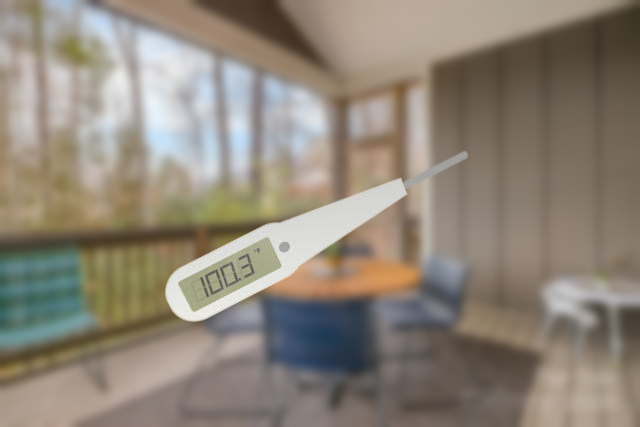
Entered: 100.3 °F
